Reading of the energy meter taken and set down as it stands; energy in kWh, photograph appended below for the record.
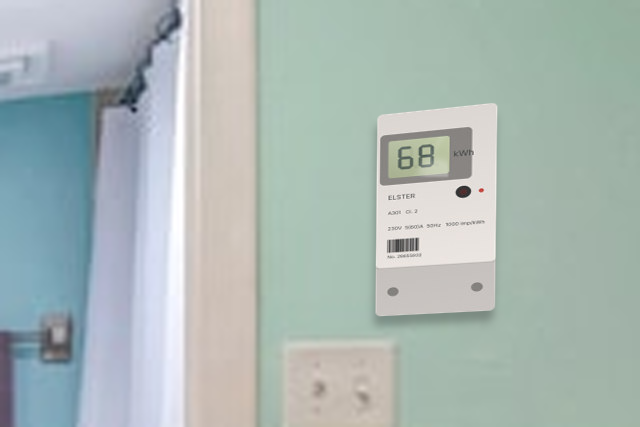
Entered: 68 kWh
